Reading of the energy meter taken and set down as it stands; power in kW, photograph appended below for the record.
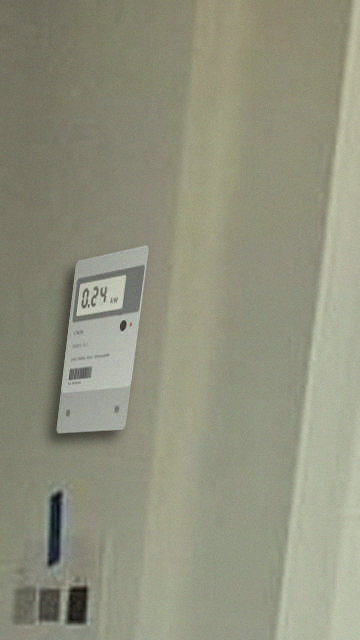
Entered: 0.24 kW
